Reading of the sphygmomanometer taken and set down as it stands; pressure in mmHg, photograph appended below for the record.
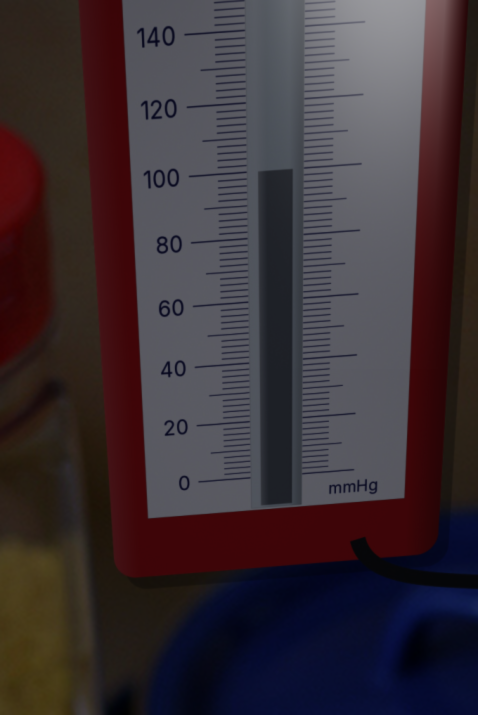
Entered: 100 mmHg
